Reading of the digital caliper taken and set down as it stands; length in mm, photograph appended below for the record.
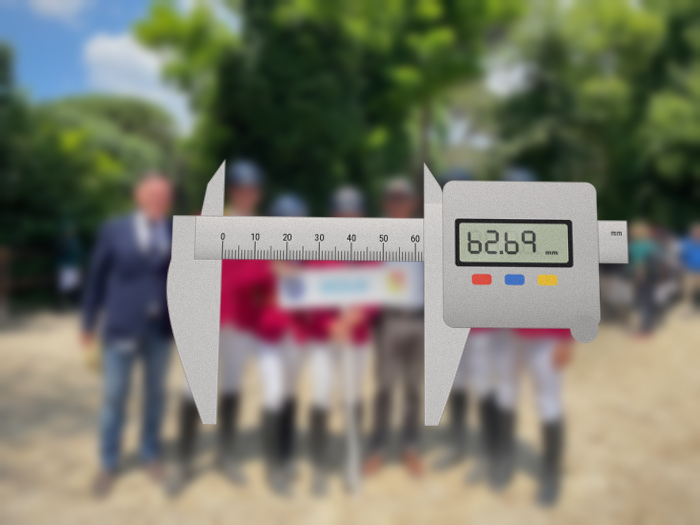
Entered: 62.69 mm
